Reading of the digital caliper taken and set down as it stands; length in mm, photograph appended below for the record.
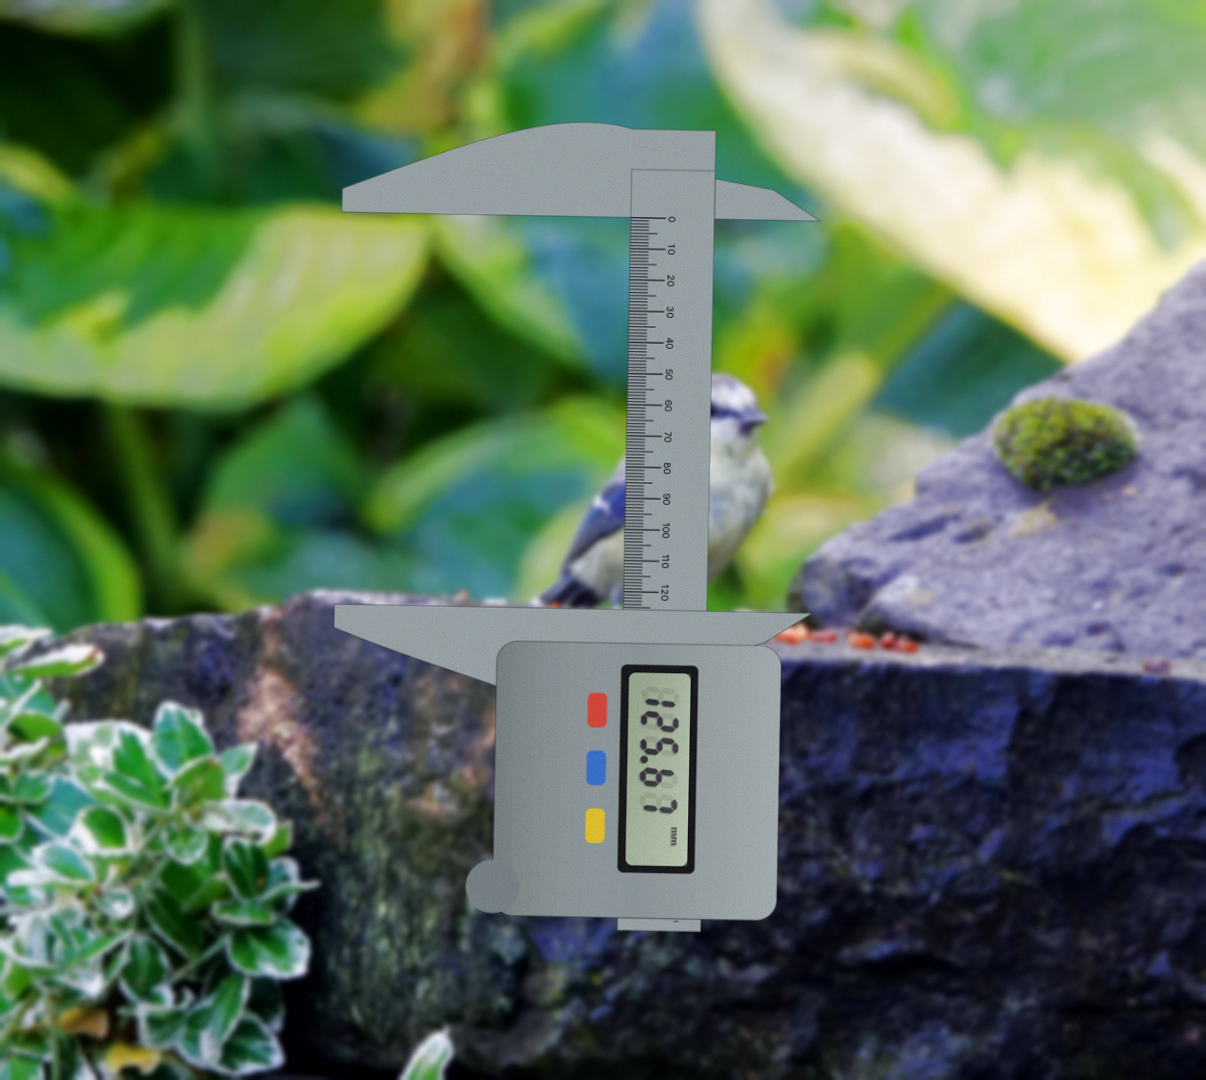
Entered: 125.67 mm
